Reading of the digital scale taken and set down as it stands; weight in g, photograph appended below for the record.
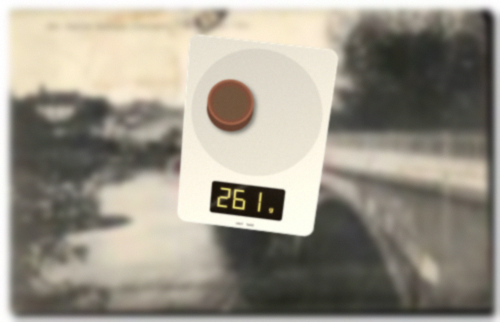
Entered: 261 g
